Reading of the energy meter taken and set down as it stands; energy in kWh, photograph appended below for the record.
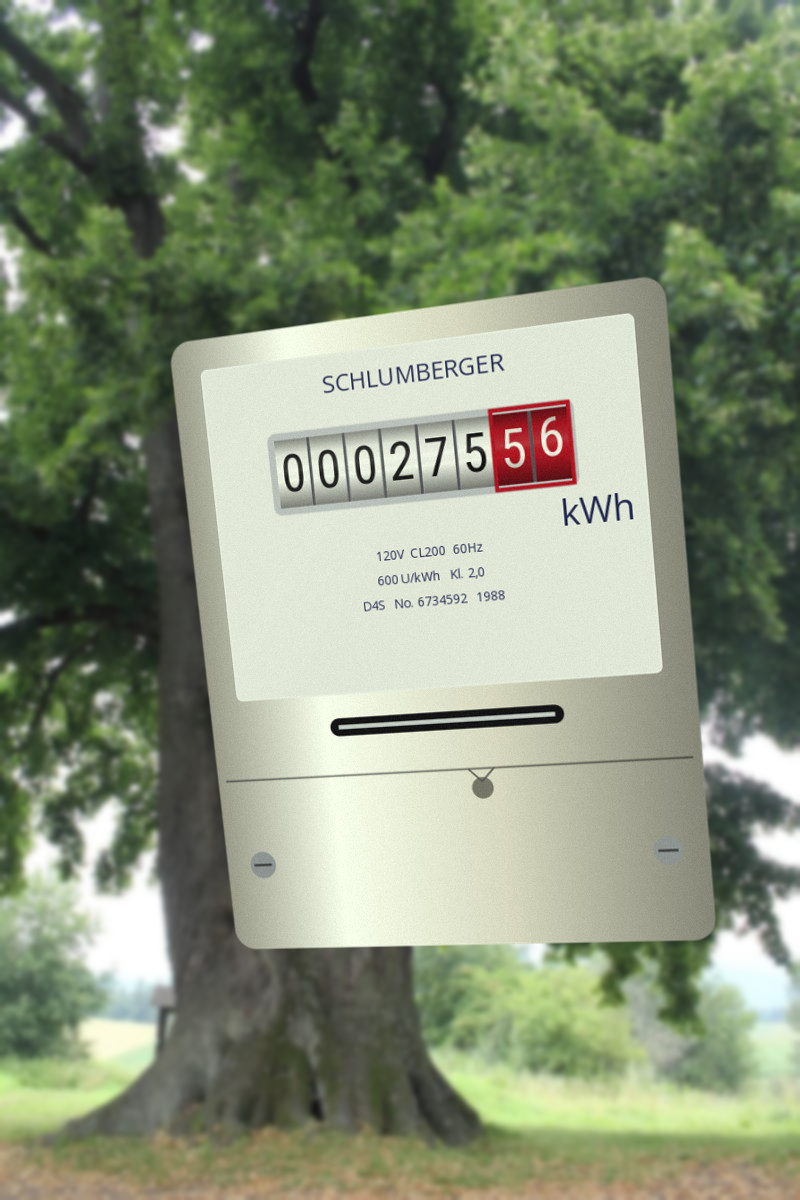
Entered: 275.56 kWh
